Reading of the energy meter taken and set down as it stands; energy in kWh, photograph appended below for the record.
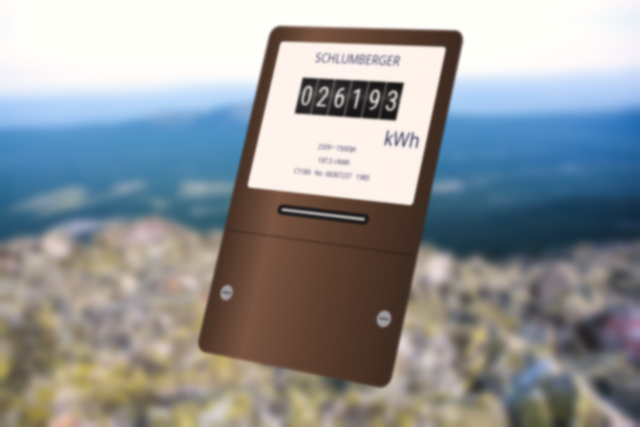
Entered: 26193 kWh
